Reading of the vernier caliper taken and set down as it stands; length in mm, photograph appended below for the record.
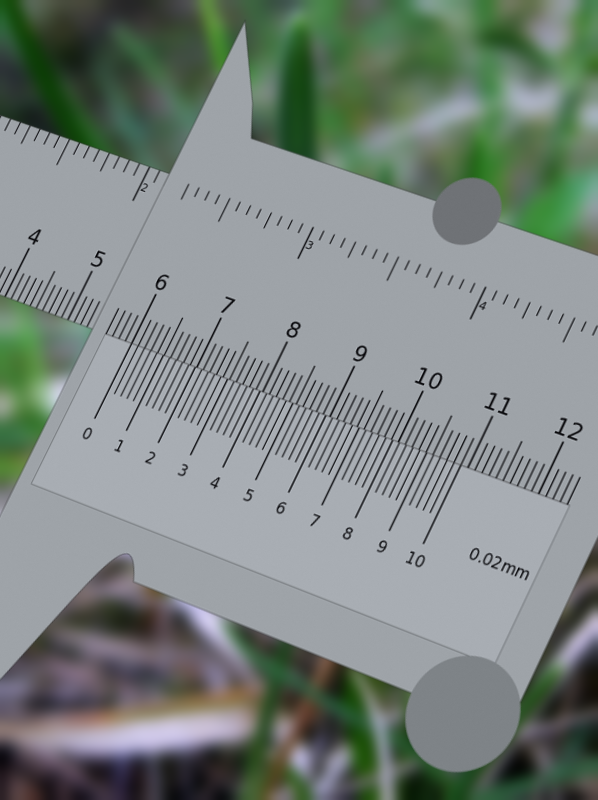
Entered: 60.0 mm
